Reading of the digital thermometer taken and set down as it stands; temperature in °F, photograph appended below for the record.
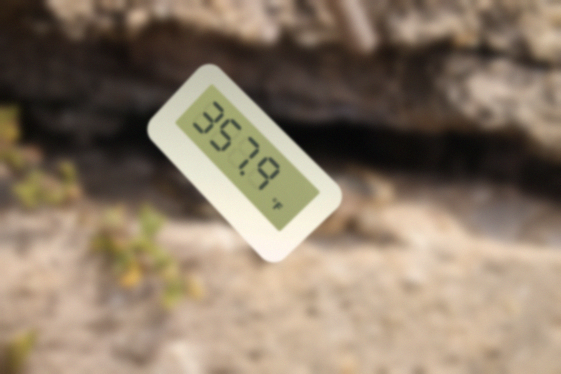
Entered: 357.9 °F
